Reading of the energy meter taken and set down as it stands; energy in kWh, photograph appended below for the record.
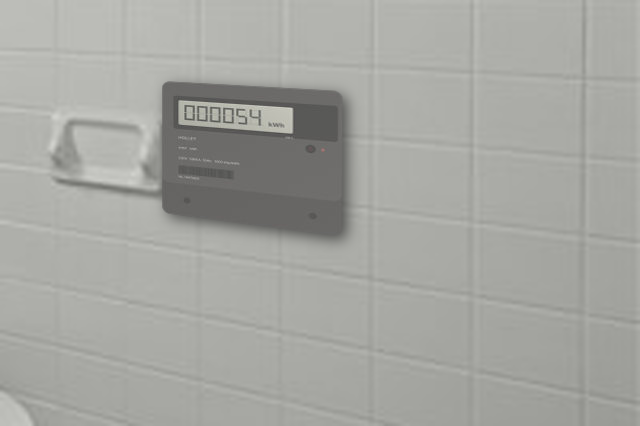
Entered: 54 kWh
